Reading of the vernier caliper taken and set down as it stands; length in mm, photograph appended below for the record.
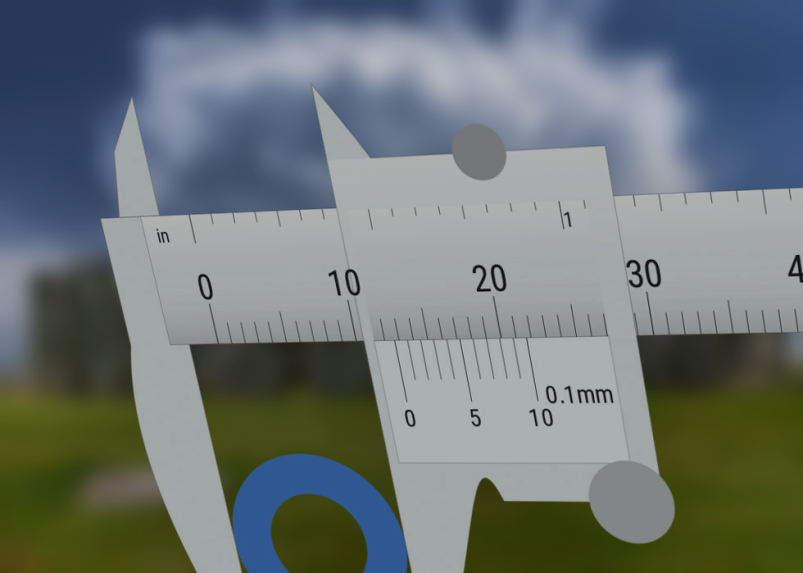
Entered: 12.7 mm
